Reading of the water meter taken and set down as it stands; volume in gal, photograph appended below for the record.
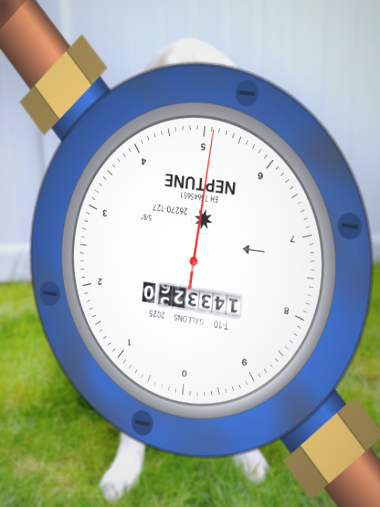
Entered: 1433255.1 gal
